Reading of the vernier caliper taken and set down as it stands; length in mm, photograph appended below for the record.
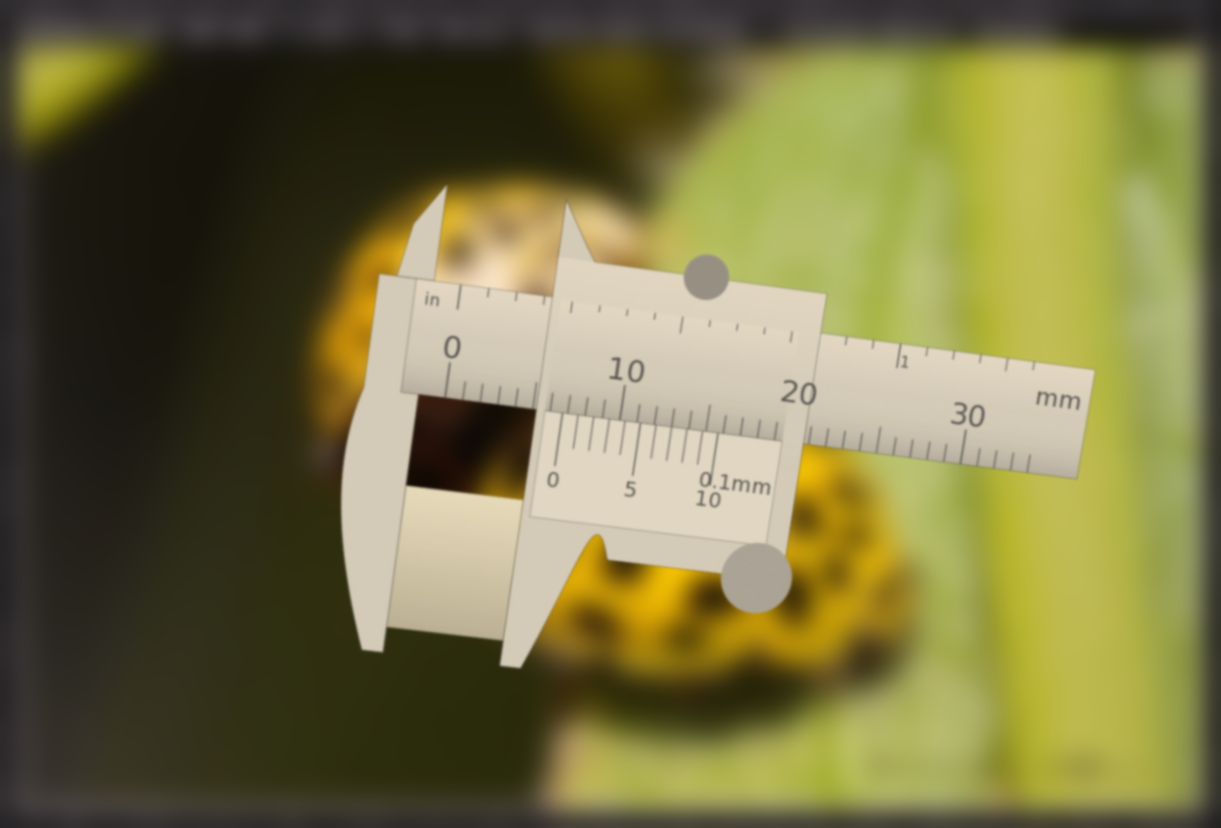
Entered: 6.7 mm
